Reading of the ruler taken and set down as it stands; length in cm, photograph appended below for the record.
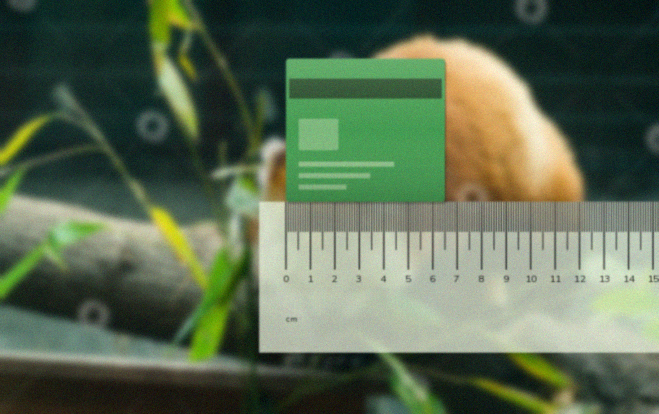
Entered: 6.5 cm
